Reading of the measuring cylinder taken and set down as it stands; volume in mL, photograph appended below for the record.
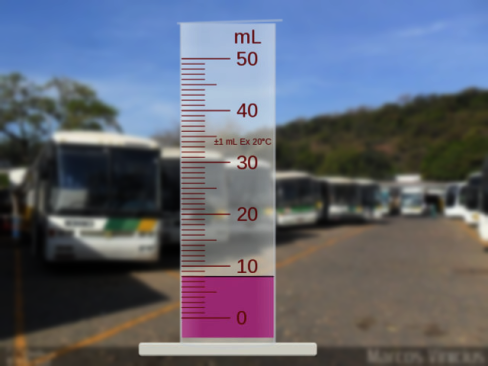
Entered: 8 mL
